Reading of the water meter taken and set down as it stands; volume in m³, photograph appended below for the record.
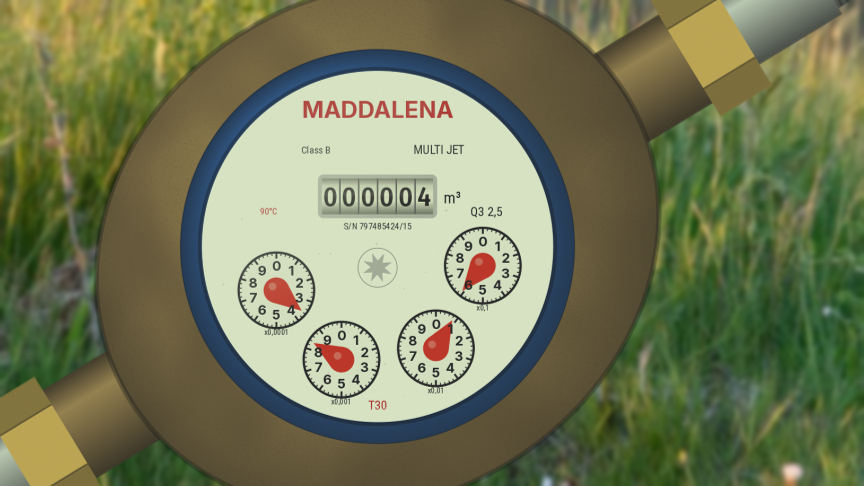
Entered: 4.6083 m³
